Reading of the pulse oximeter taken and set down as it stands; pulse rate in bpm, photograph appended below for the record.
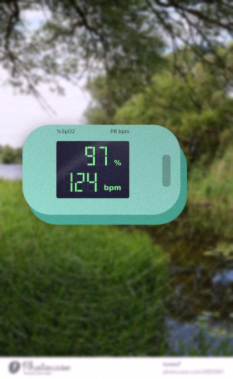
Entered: 124 bpm
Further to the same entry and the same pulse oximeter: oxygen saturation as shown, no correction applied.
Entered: 97 %
